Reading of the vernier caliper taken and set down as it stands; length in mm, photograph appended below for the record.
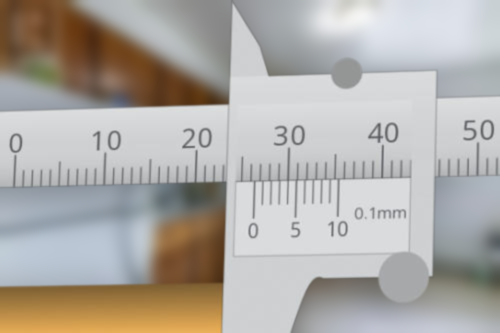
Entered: 26.4 mm
